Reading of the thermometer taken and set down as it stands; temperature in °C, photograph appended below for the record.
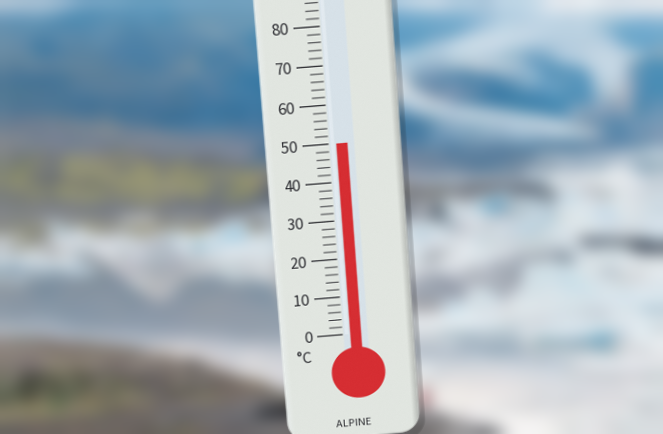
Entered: 50 °C
